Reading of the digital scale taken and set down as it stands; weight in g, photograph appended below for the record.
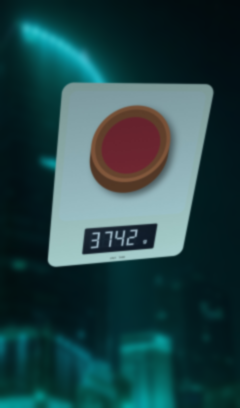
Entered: 3742 g
